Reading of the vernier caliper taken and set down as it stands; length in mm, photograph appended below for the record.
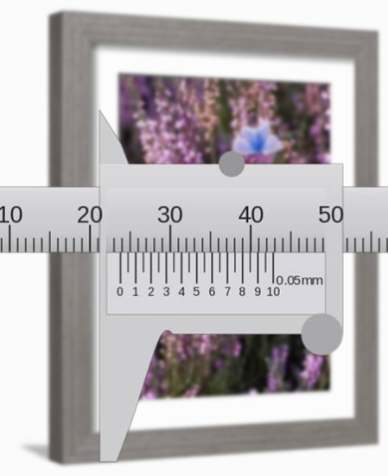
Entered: 23.8 mm
